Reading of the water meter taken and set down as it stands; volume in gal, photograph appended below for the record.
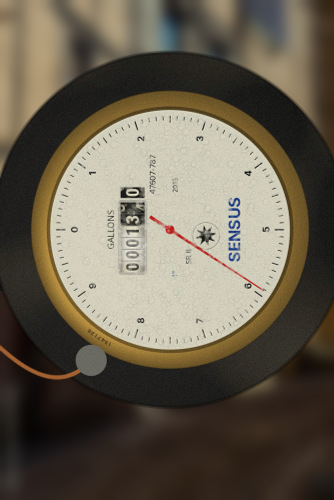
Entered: 1335.9 gal
